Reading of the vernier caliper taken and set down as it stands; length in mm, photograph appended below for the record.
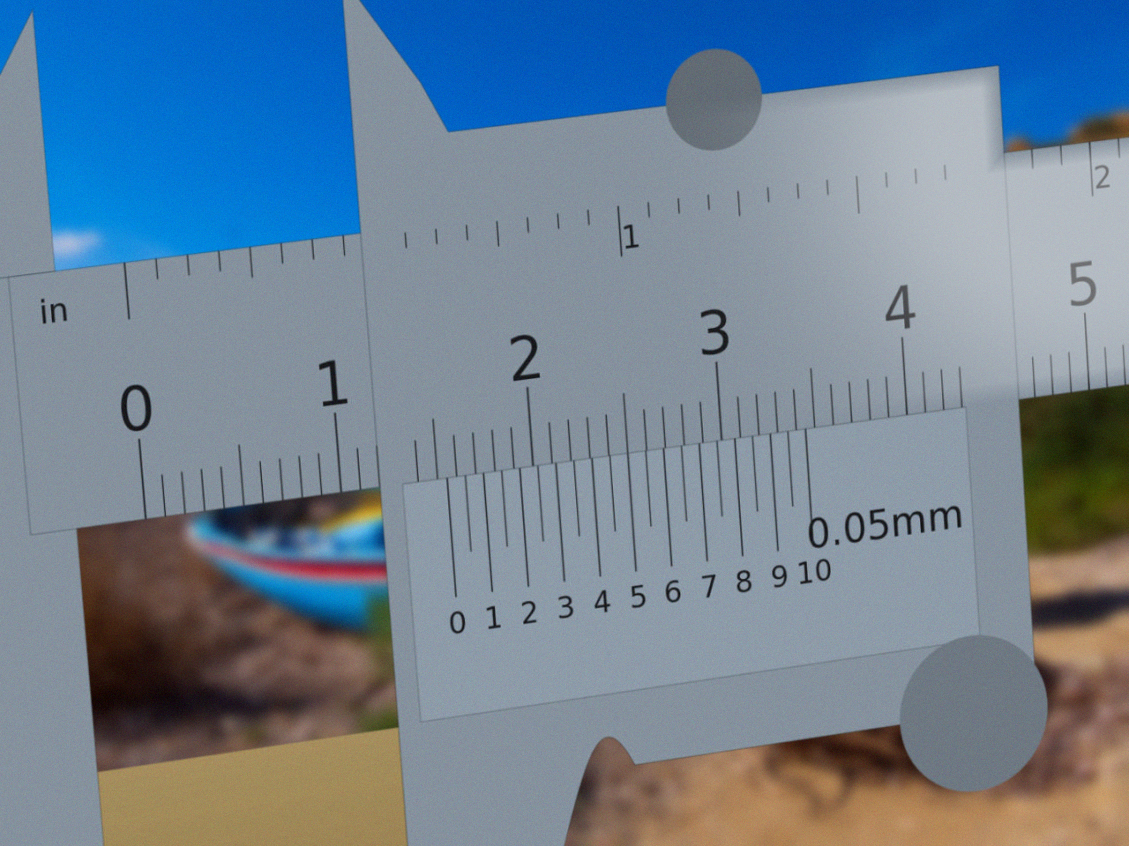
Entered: 15.5 mm
